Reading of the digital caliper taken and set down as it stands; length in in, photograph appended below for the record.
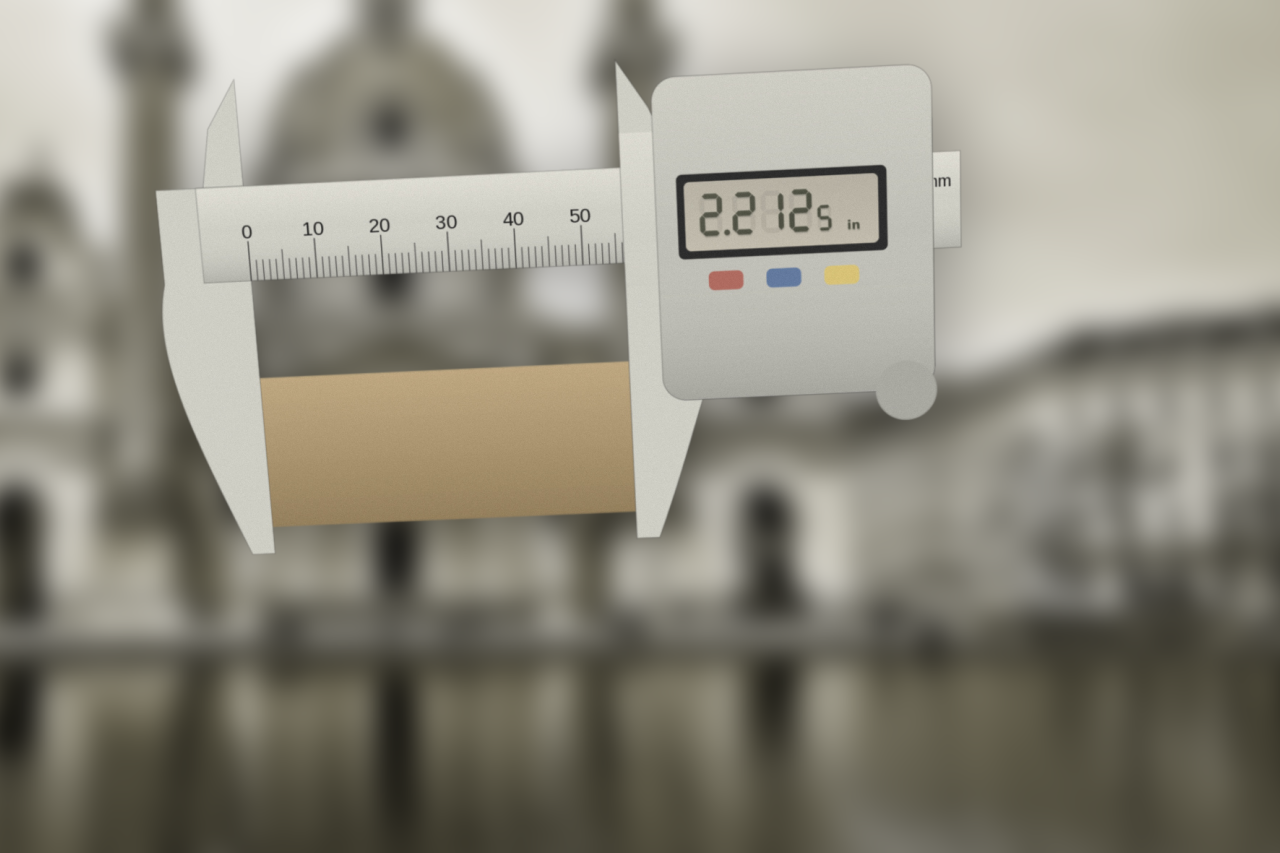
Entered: 2.2125 in
